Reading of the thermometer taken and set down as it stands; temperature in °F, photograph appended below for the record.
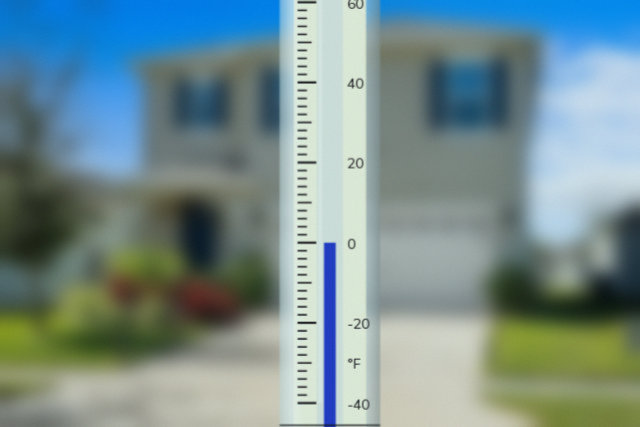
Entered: 0 °F
